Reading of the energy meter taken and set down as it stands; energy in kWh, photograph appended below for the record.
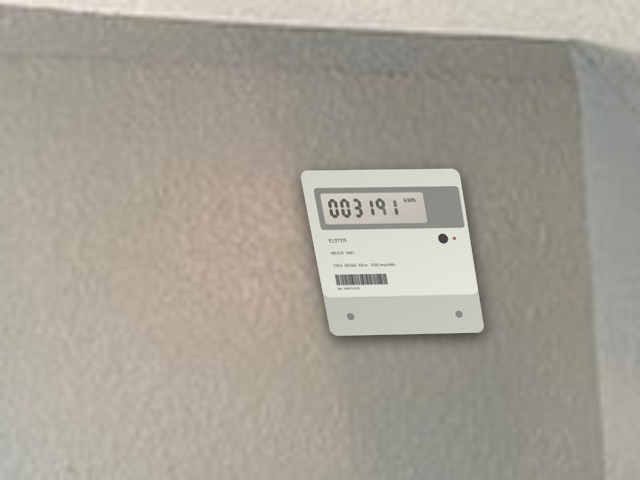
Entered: 3191 kWh
